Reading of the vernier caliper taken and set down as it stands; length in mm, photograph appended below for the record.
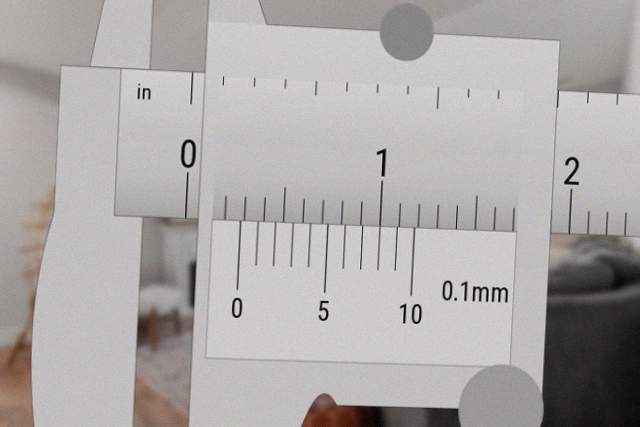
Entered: 2.8 mm
